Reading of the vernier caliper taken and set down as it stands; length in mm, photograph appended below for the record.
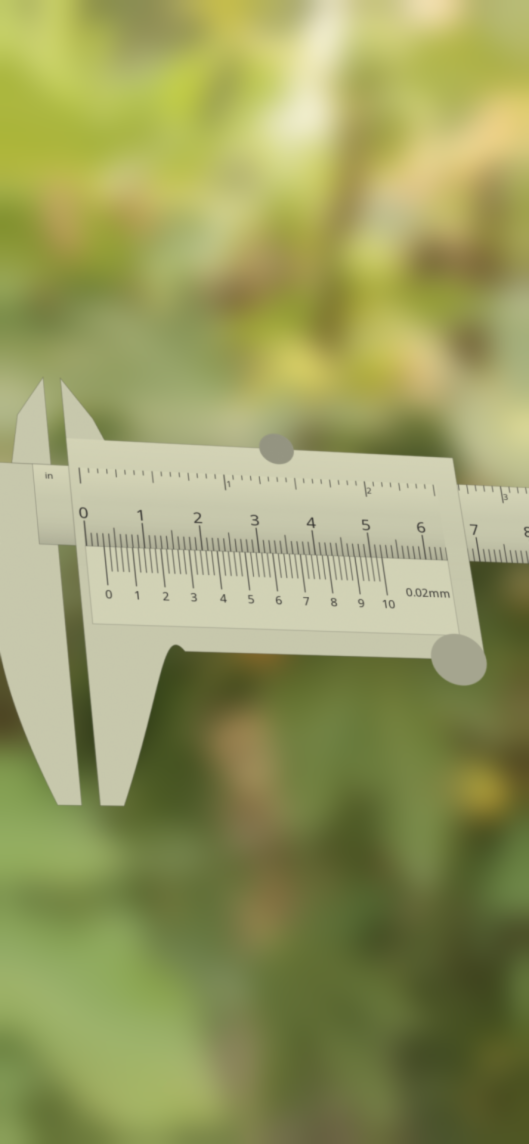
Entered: 3.0 mm
